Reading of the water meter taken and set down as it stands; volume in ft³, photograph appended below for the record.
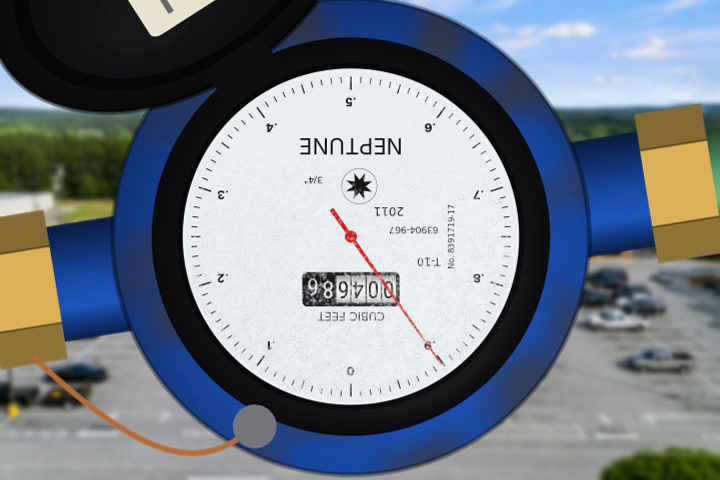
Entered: 4685.90 ft³
